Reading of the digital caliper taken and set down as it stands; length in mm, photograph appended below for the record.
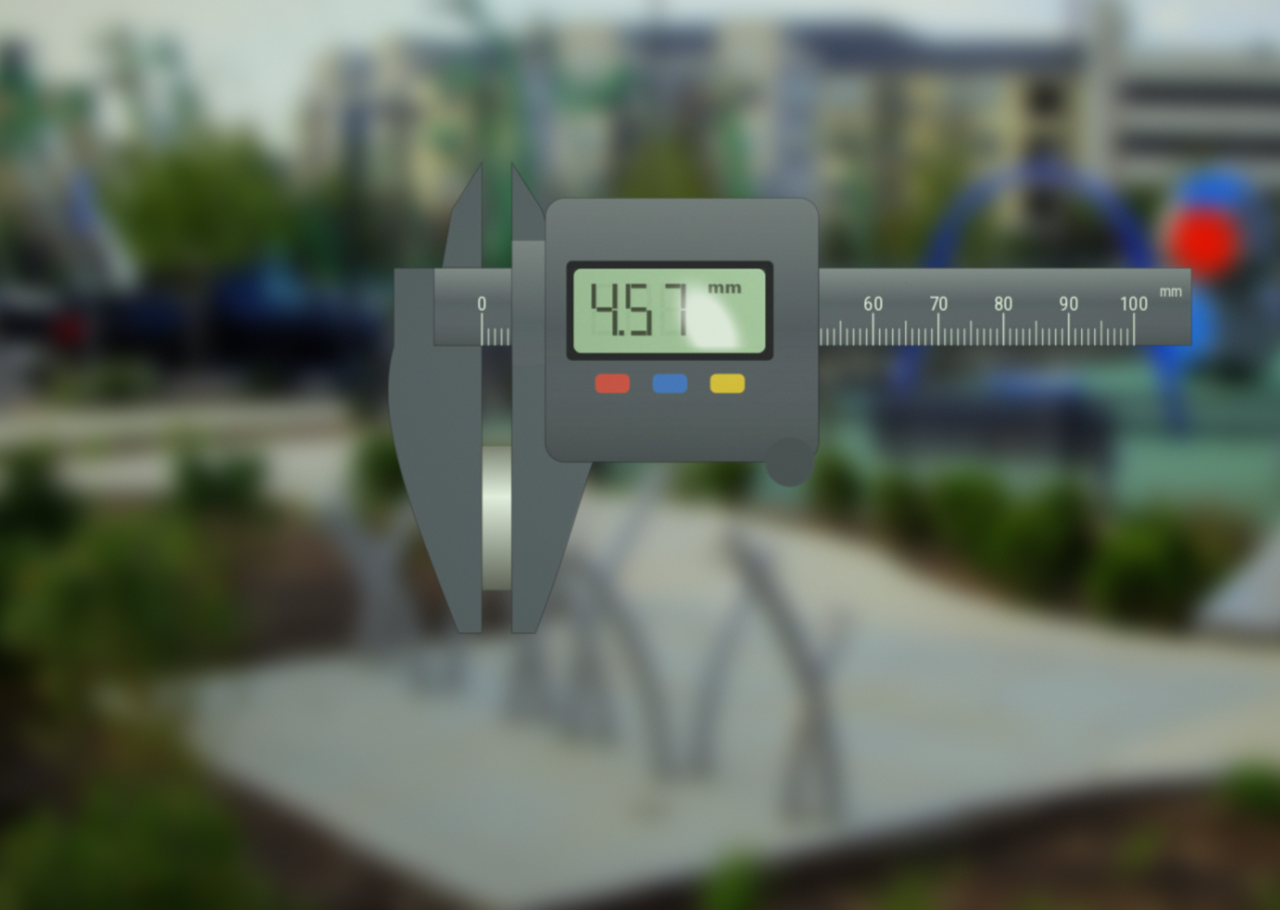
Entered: 4.57 mm
